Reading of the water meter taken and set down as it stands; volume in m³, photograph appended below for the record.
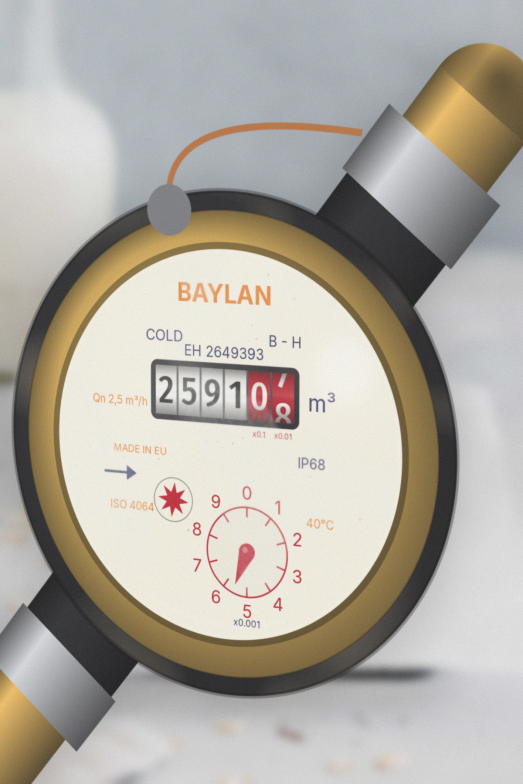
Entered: 2591.075 m³
